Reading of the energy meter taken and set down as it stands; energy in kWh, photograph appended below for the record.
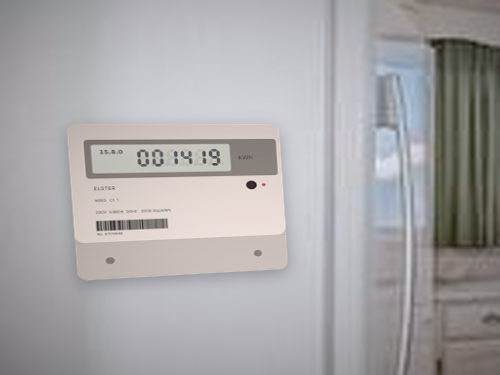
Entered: 1419 kWh
